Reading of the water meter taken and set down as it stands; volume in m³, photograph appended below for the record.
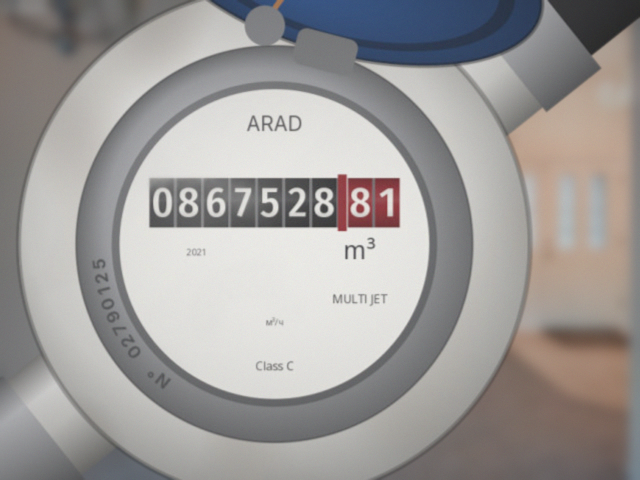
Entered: 867528.81 m³
